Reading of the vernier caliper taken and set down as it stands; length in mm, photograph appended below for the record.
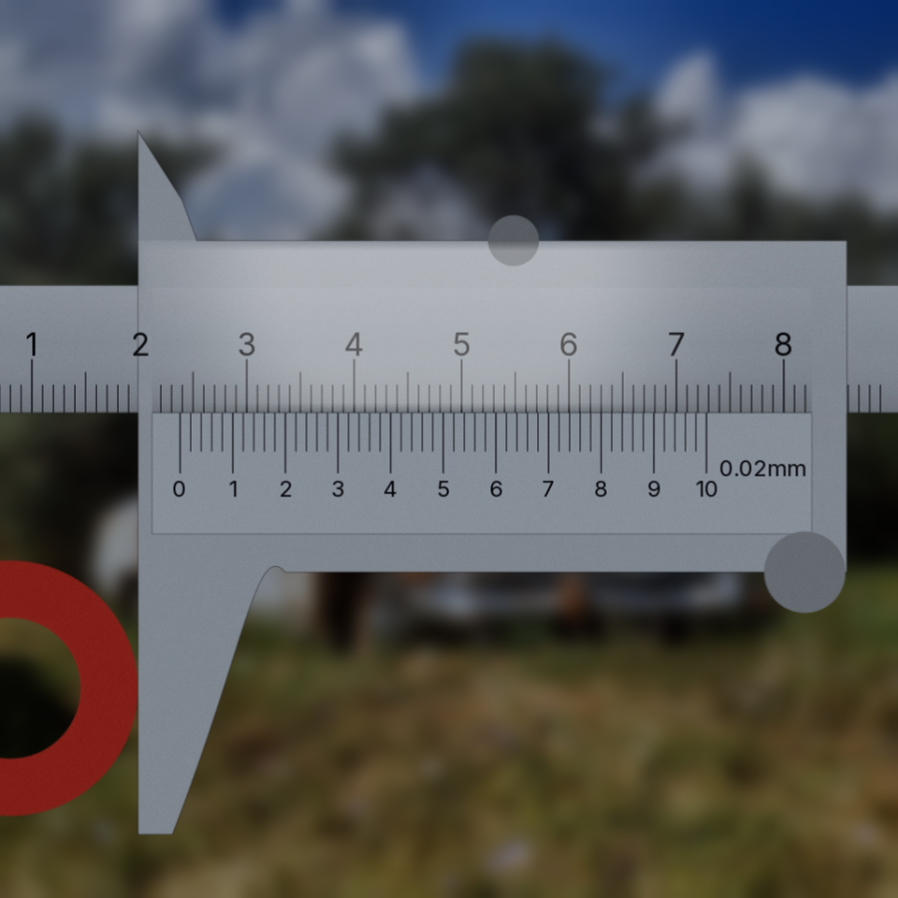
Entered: 23.8 mm
